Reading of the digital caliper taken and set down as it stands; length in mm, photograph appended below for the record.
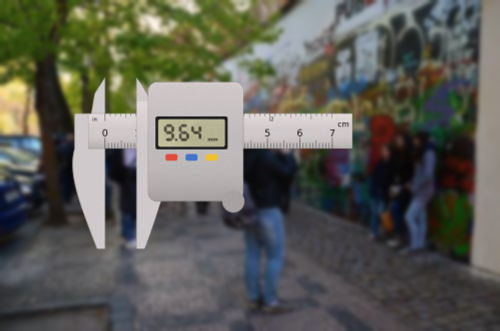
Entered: 9.64 mm
